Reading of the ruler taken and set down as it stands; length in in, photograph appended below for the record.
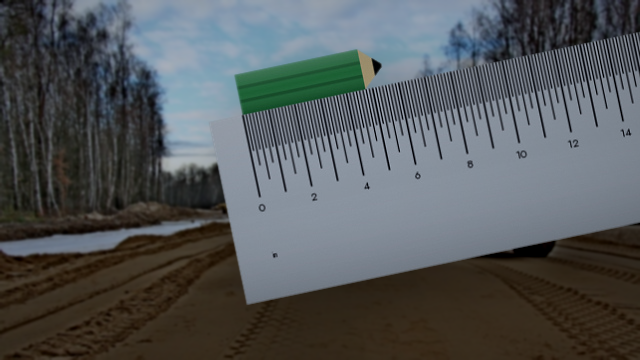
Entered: 5.5 in
